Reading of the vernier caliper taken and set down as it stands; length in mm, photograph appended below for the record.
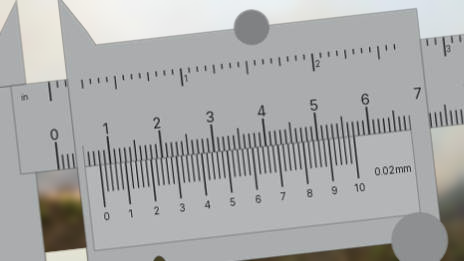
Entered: 8.0 mm
